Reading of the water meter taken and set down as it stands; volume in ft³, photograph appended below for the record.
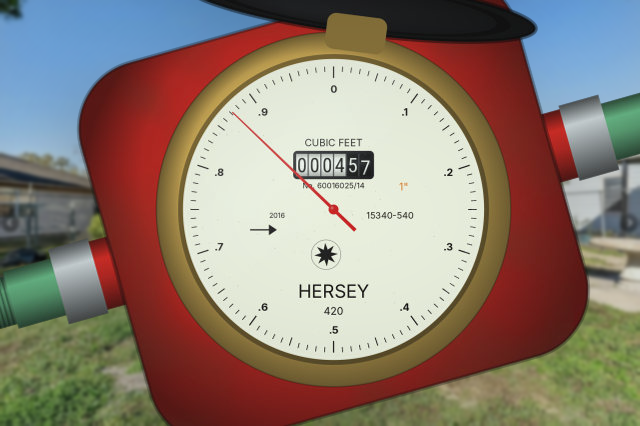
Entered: 456.87 ft³
